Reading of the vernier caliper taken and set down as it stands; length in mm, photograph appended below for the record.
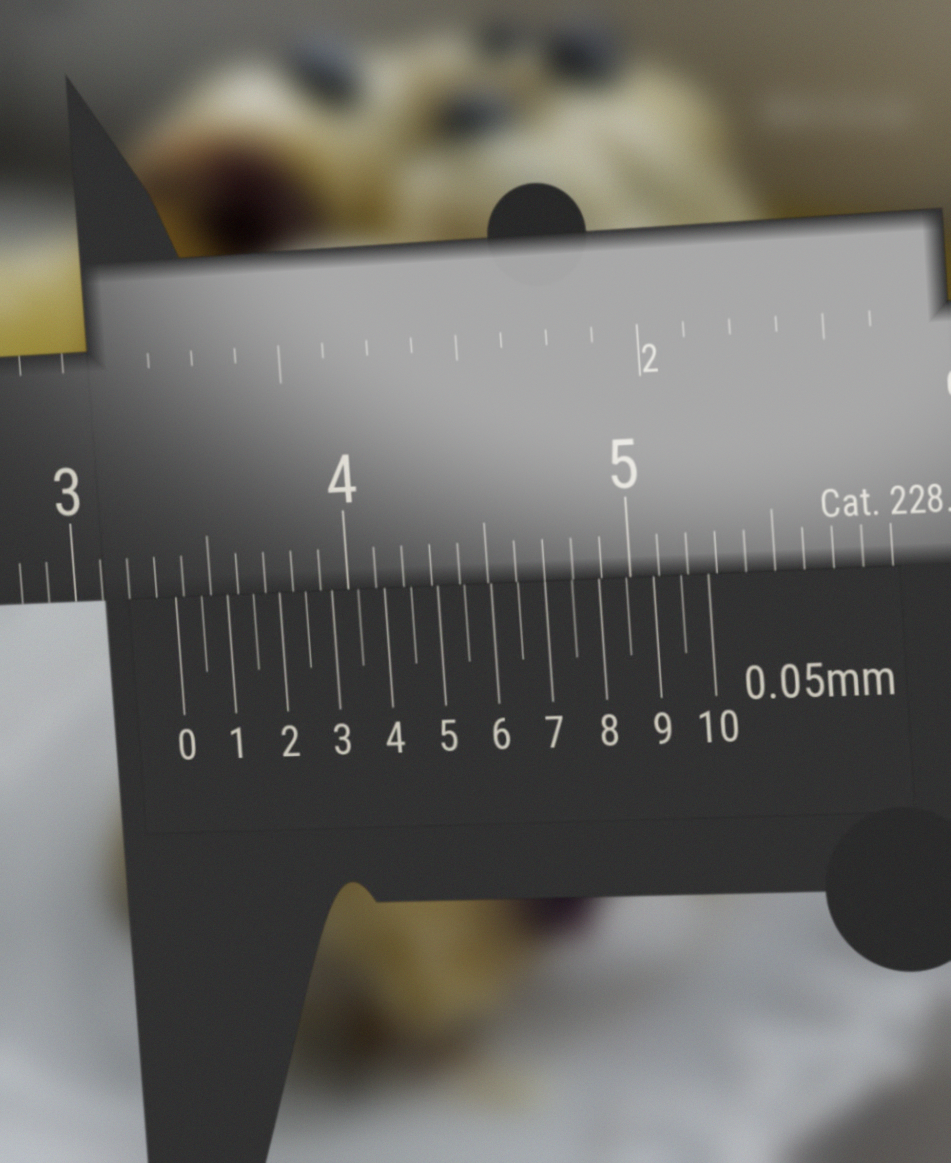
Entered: 33.70 mm
